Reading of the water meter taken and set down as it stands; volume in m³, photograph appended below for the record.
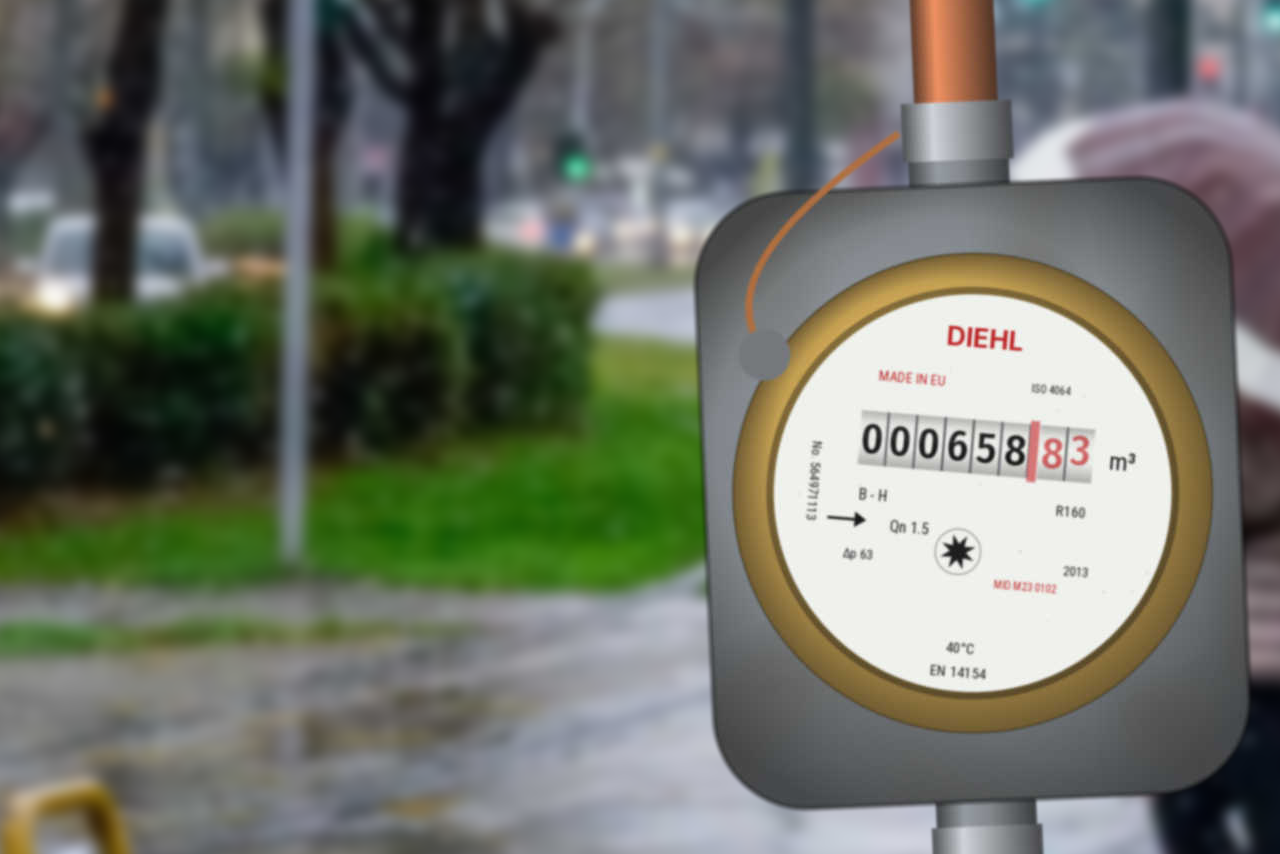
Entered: 658.83 m³
